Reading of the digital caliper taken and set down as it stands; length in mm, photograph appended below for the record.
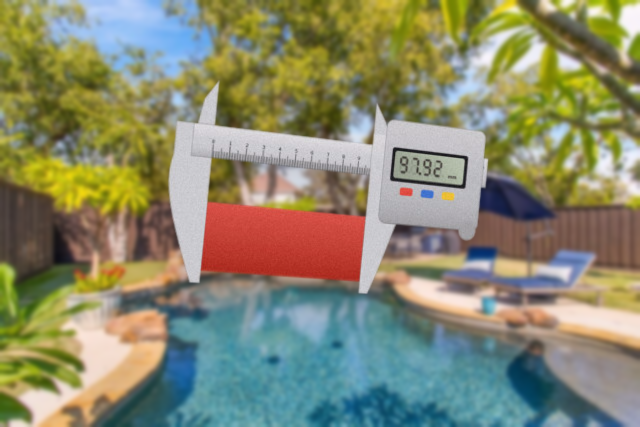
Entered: 97.92 mm
